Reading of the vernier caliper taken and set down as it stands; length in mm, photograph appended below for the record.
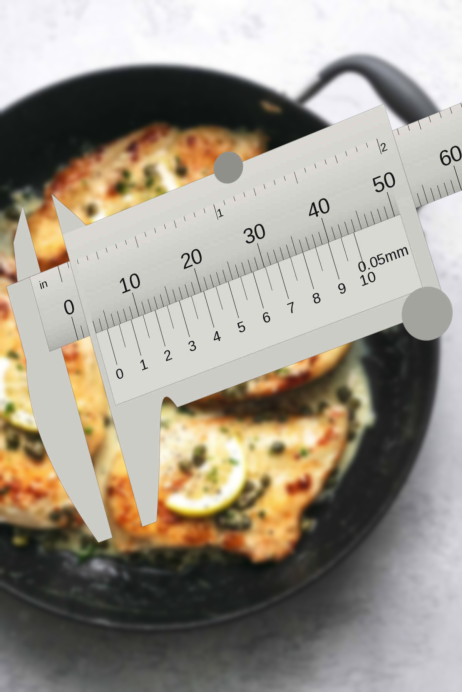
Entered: 4.8 mm
